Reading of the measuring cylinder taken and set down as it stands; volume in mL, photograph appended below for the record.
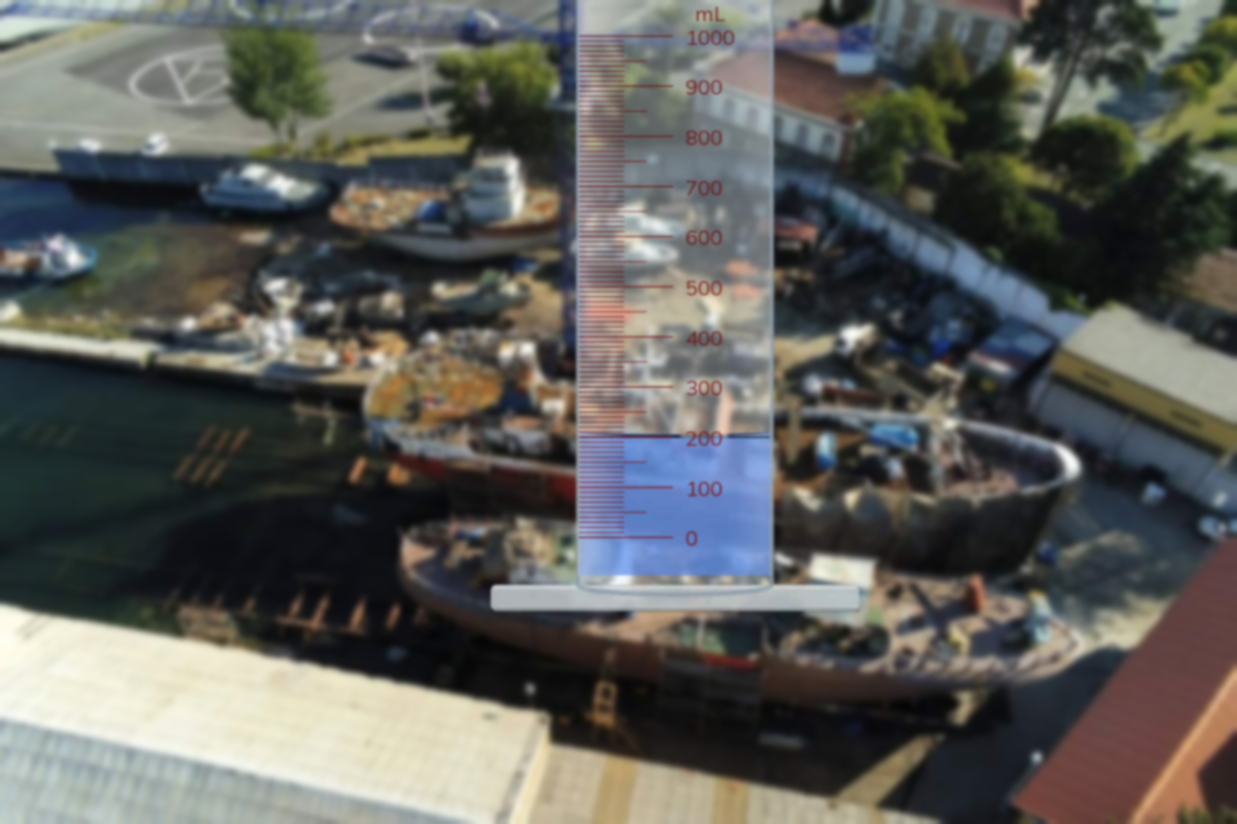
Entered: 200 mL
